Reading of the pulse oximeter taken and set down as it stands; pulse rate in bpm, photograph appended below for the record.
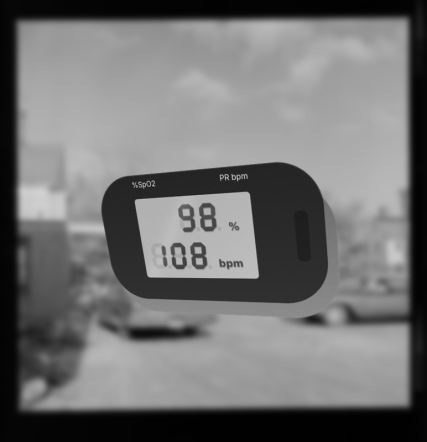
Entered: 108 bpm
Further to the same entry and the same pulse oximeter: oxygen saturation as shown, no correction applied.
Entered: 98 %
